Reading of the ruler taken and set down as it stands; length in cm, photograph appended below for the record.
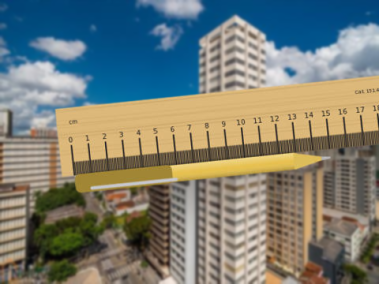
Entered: 15 cm
